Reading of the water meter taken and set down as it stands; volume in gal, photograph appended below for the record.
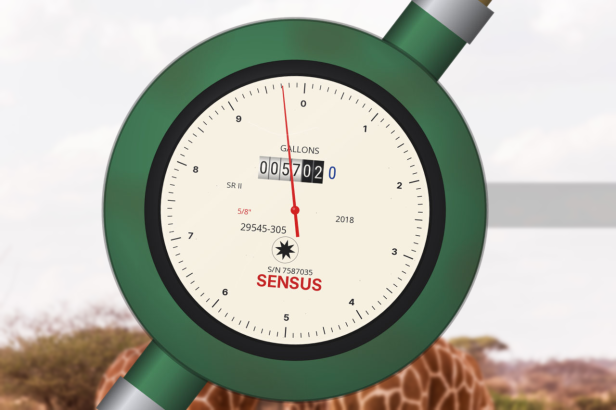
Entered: 57019.7 gal
